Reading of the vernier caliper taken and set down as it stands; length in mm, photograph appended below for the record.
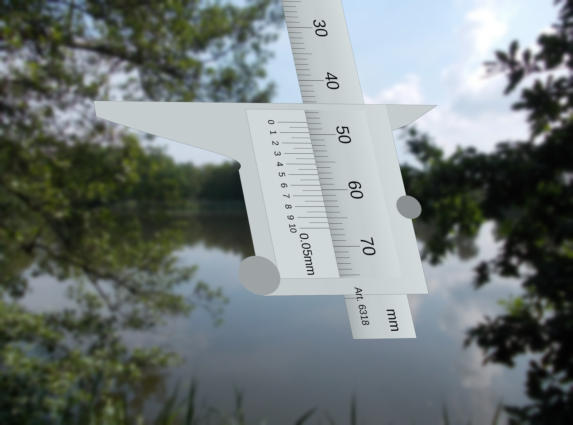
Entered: 47.8 mm
